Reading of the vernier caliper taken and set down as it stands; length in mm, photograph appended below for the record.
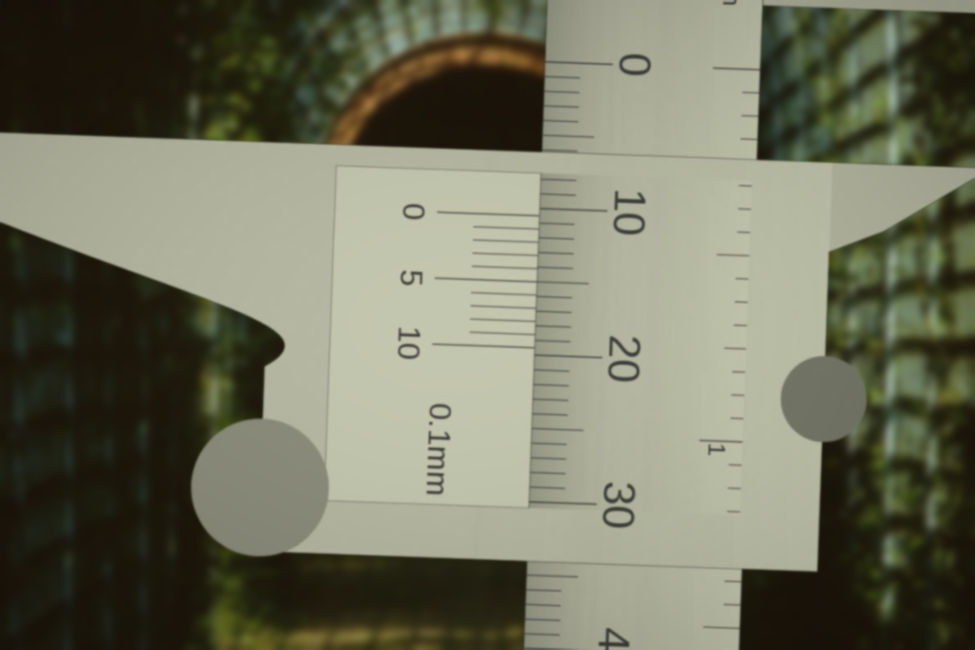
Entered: 10.5 mm
